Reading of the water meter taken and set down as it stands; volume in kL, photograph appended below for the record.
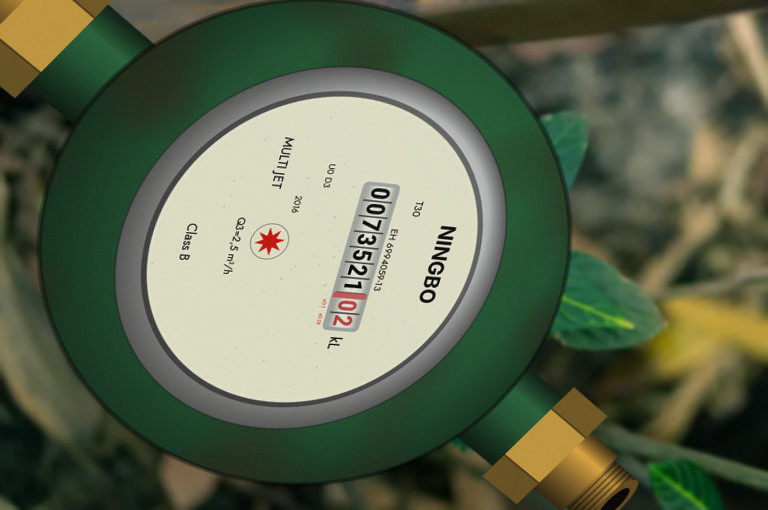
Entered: 73521.02 kL
